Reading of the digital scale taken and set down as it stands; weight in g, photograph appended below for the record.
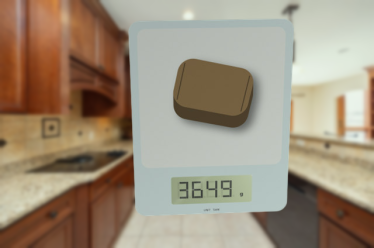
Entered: 3649 g
